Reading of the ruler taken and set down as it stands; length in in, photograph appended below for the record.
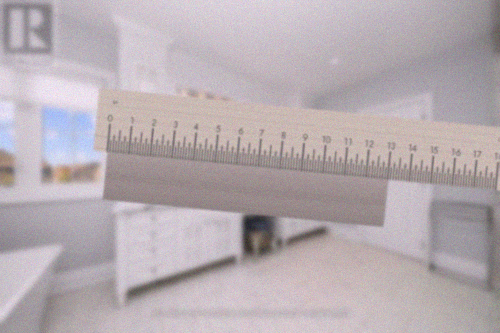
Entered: 13 in
